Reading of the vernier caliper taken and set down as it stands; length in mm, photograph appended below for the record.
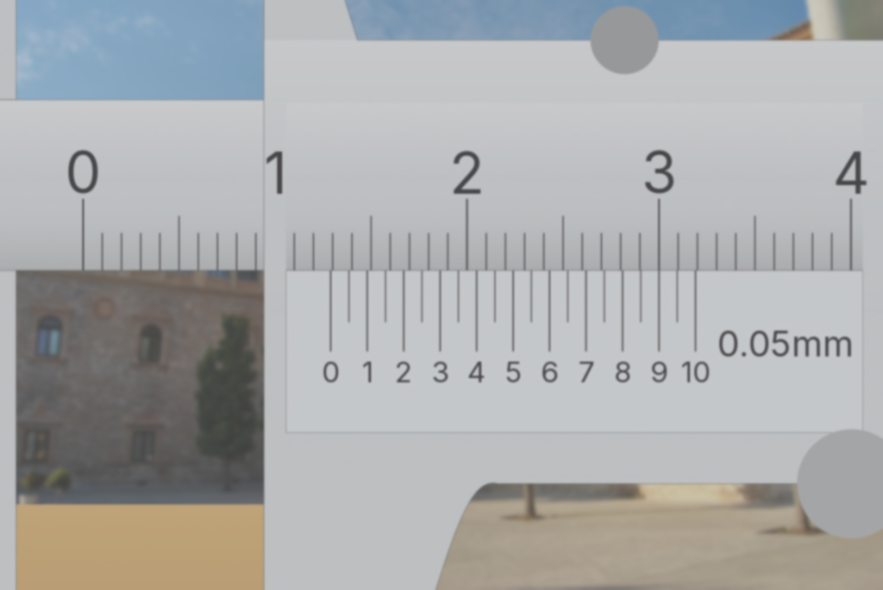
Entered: 12.9 mm
